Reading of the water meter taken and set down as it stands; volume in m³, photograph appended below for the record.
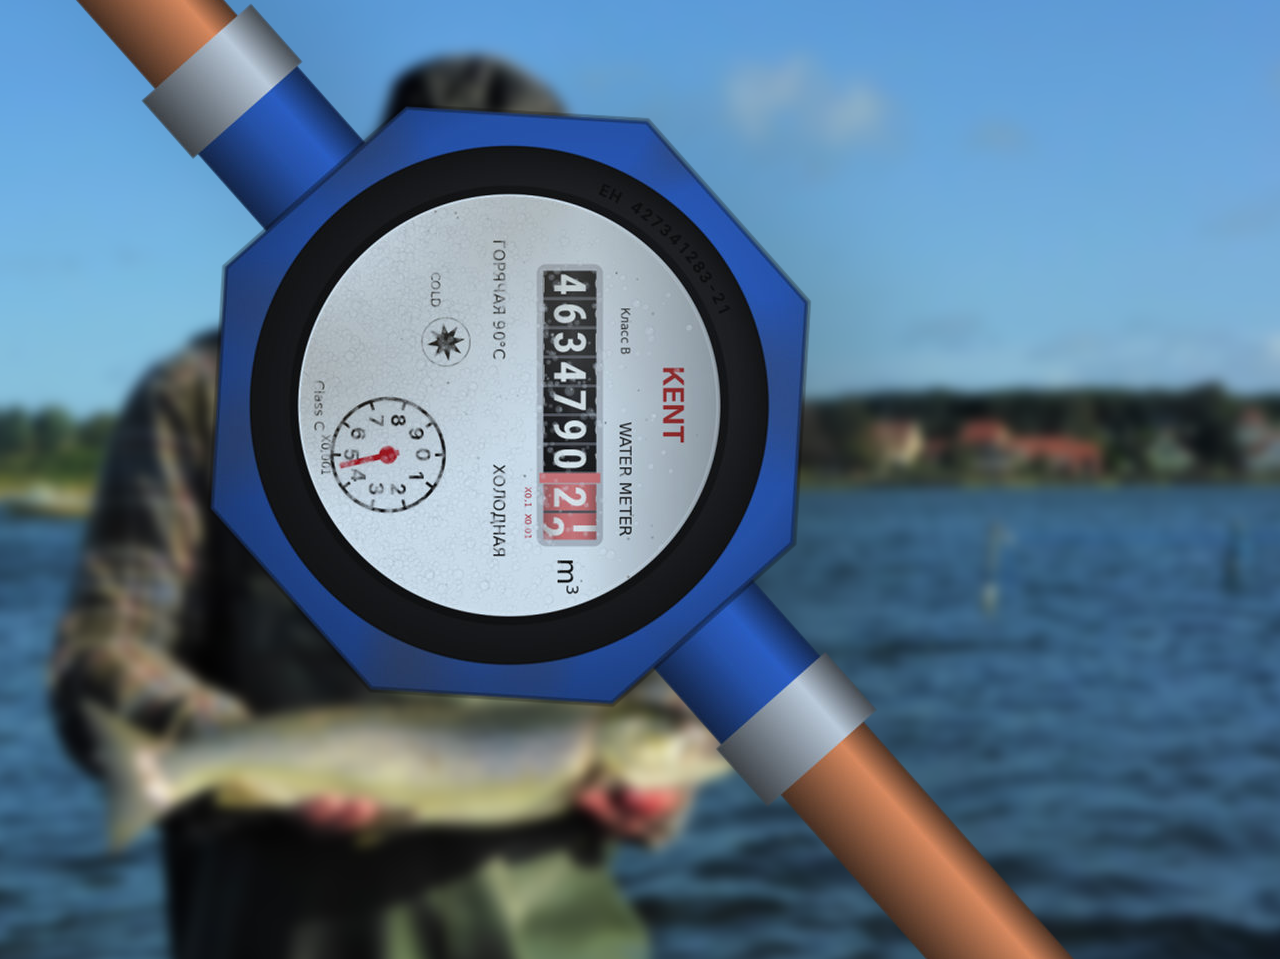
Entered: 4634790.214 m³
